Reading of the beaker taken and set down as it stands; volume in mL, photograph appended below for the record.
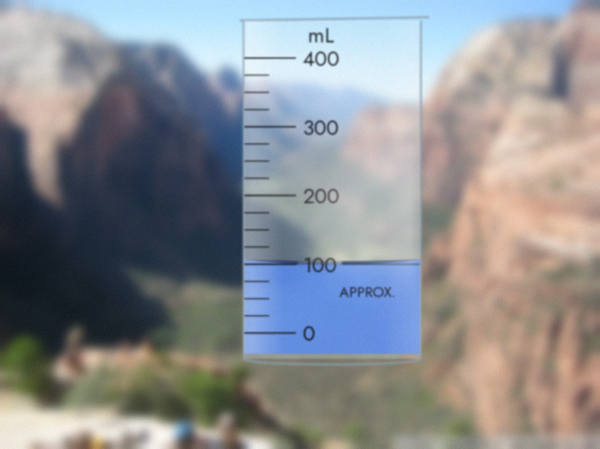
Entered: 100 mL
